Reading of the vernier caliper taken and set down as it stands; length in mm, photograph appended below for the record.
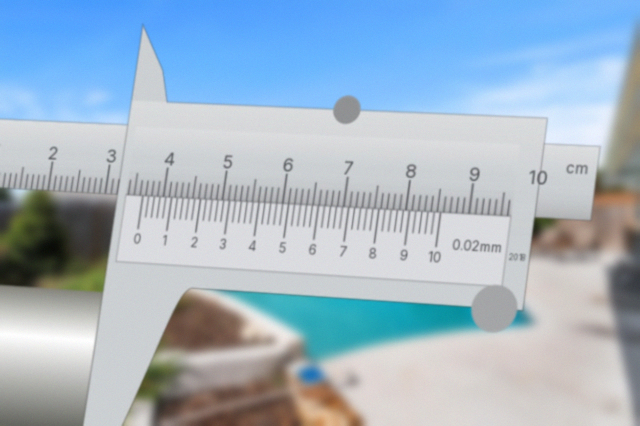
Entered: 36.5 mm
